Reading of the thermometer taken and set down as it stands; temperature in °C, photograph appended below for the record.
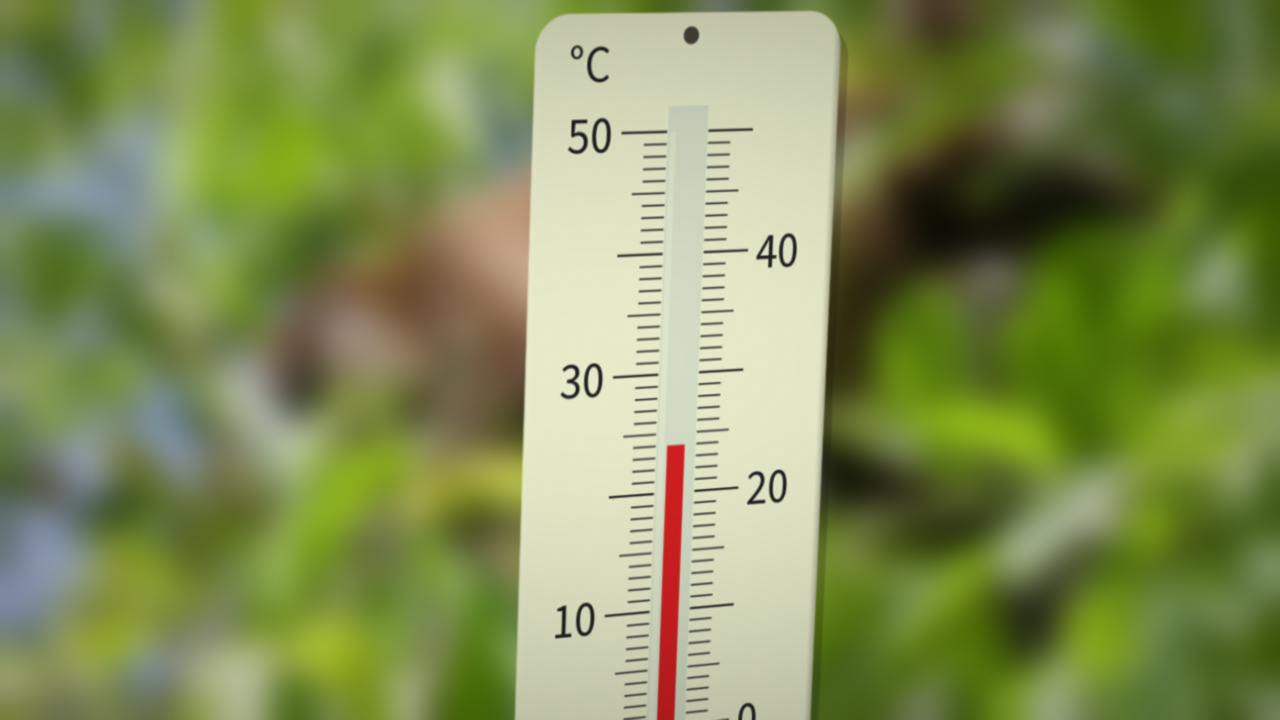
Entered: 24 °C
